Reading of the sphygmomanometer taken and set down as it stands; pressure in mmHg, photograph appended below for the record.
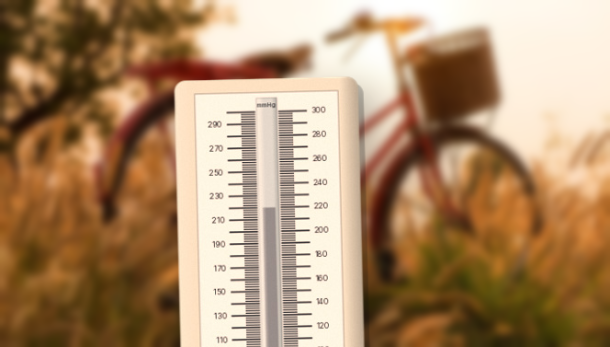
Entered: 220 mmHg
